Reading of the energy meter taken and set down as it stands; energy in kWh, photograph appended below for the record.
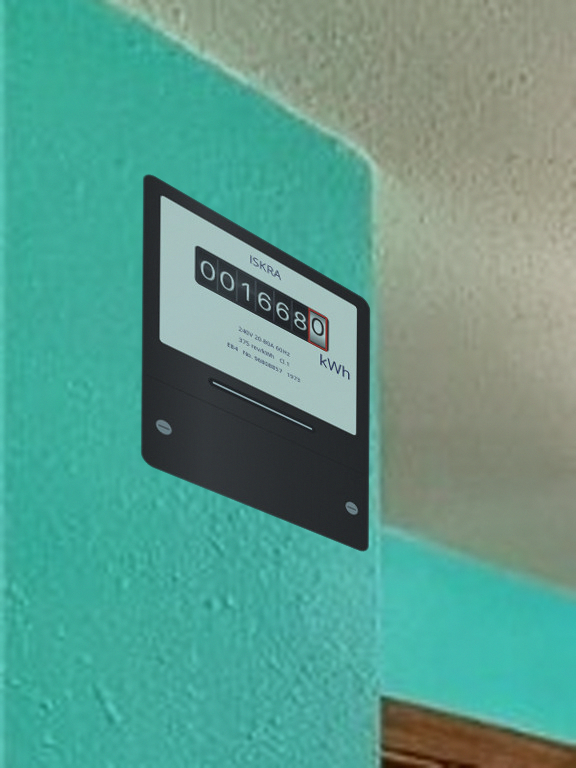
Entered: 1668.0 kWh
